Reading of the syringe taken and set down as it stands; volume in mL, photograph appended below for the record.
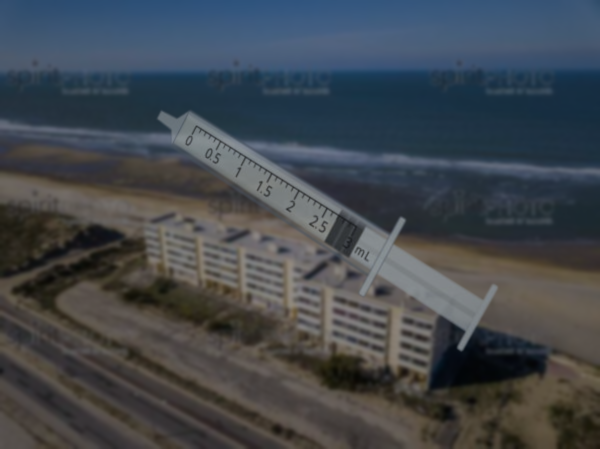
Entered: 2.7 mL
